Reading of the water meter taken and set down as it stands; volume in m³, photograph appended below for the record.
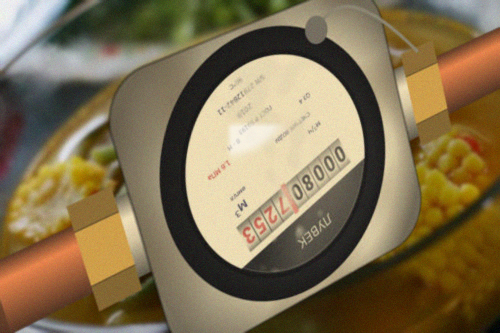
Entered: 80.7253 m³
